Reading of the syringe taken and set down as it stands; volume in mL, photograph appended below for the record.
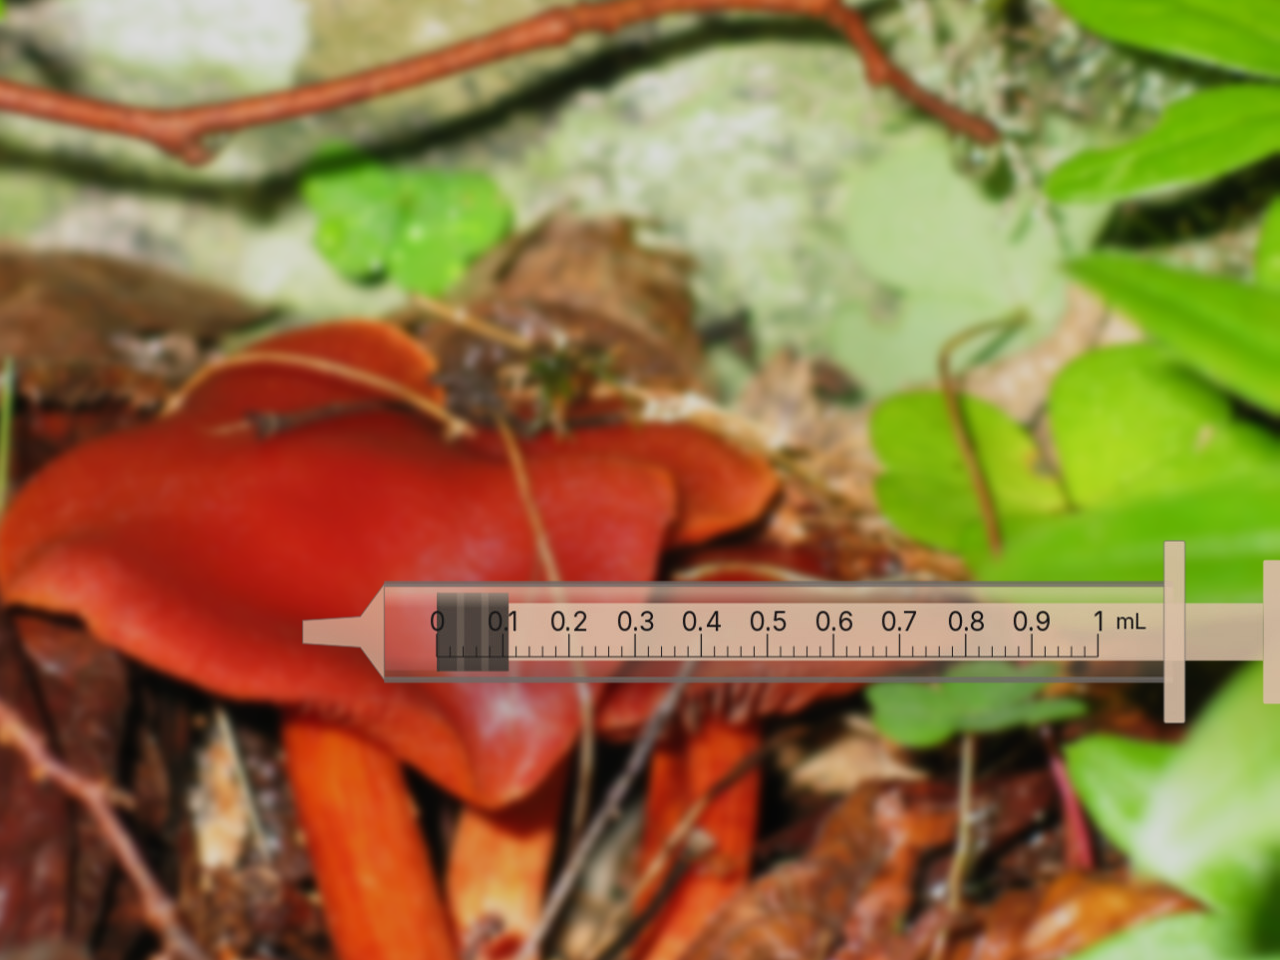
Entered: 0 mL
